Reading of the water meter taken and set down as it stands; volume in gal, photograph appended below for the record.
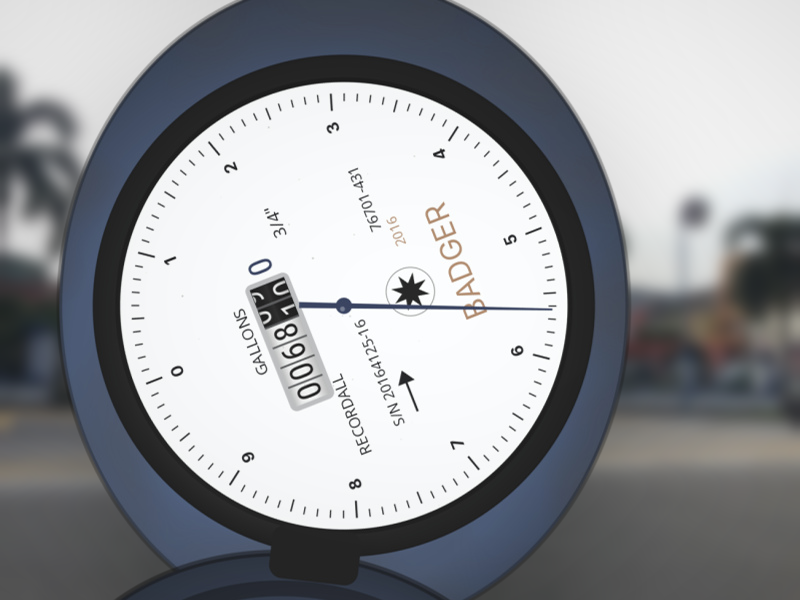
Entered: 68095.6 gal
